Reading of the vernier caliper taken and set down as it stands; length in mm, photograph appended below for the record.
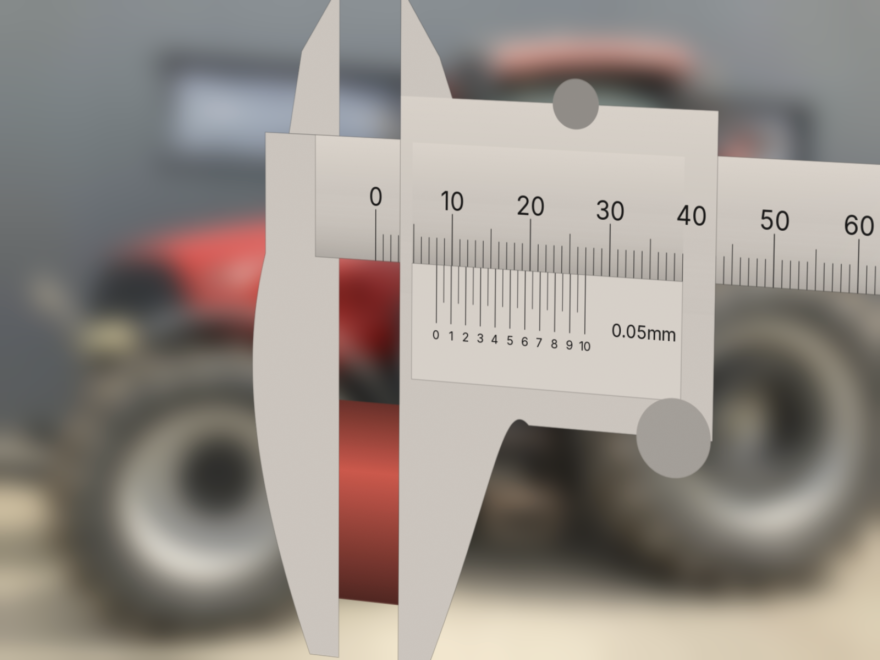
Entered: 8.0 mm
